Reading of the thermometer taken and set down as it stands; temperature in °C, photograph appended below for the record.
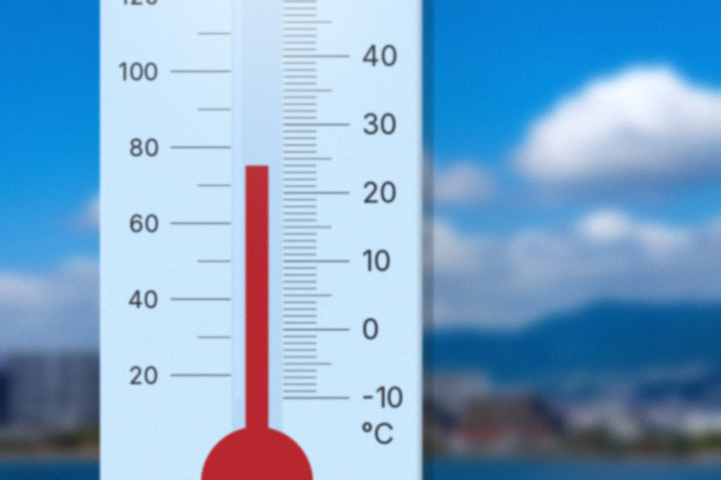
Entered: 24 °C
